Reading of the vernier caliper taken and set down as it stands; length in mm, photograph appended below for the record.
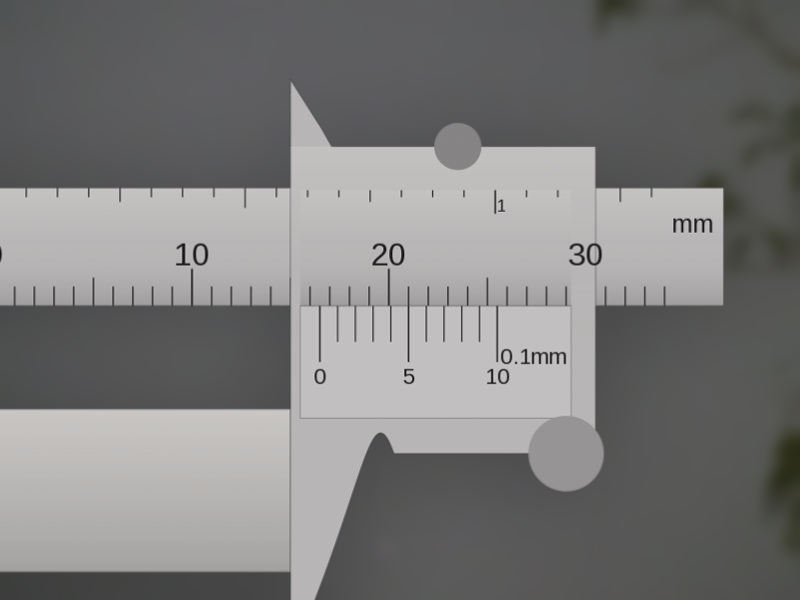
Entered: 16.5 mm
